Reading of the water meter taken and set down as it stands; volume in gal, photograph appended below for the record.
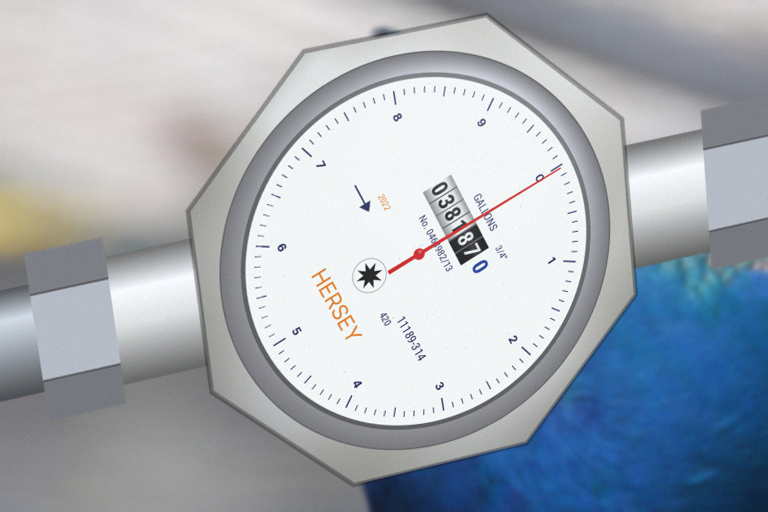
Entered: 381870.0 gal
